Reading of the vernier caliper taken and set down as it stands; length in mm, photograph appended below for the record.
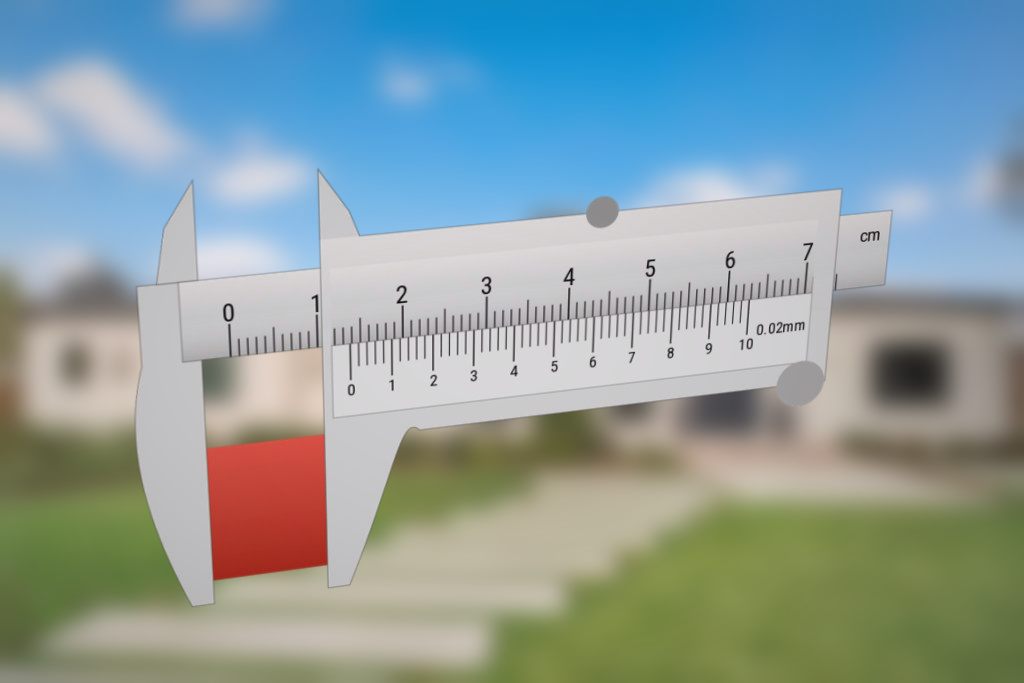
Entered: 13.8 mm
